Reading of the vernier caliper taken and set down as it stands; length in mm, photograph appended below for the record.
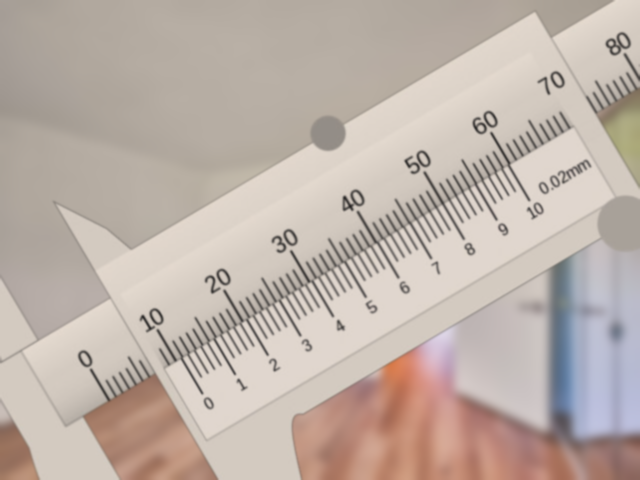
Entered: 10.8 mm
